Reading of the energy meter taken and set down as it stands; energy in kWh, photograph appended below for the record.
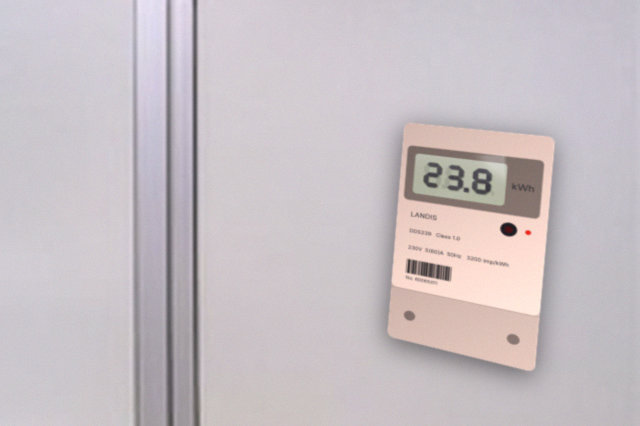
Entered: 23.8 kWh
